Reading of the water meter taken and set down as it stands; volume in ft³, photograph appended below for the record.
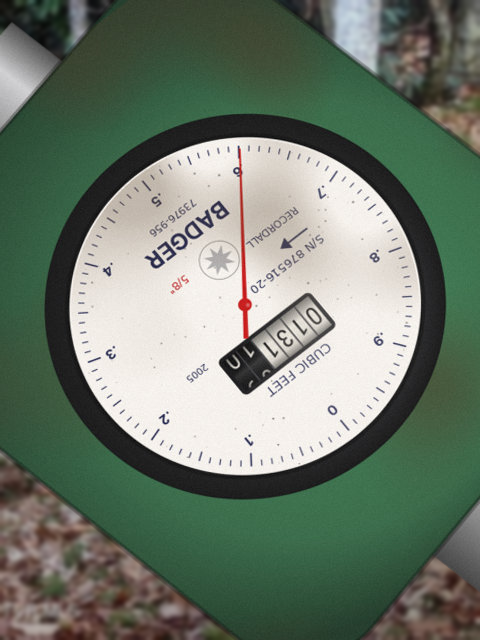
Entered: 13109.60 ft³
